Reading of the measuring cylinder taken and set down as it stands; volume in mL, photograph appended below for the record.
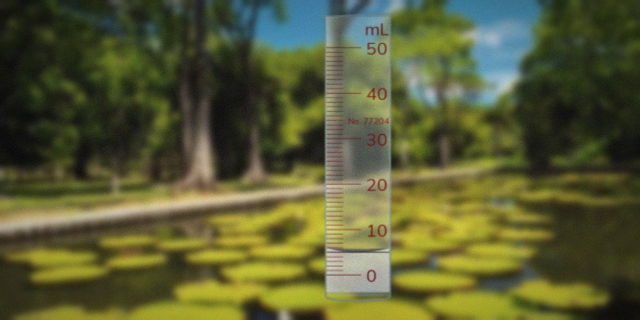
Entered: 5 mL
